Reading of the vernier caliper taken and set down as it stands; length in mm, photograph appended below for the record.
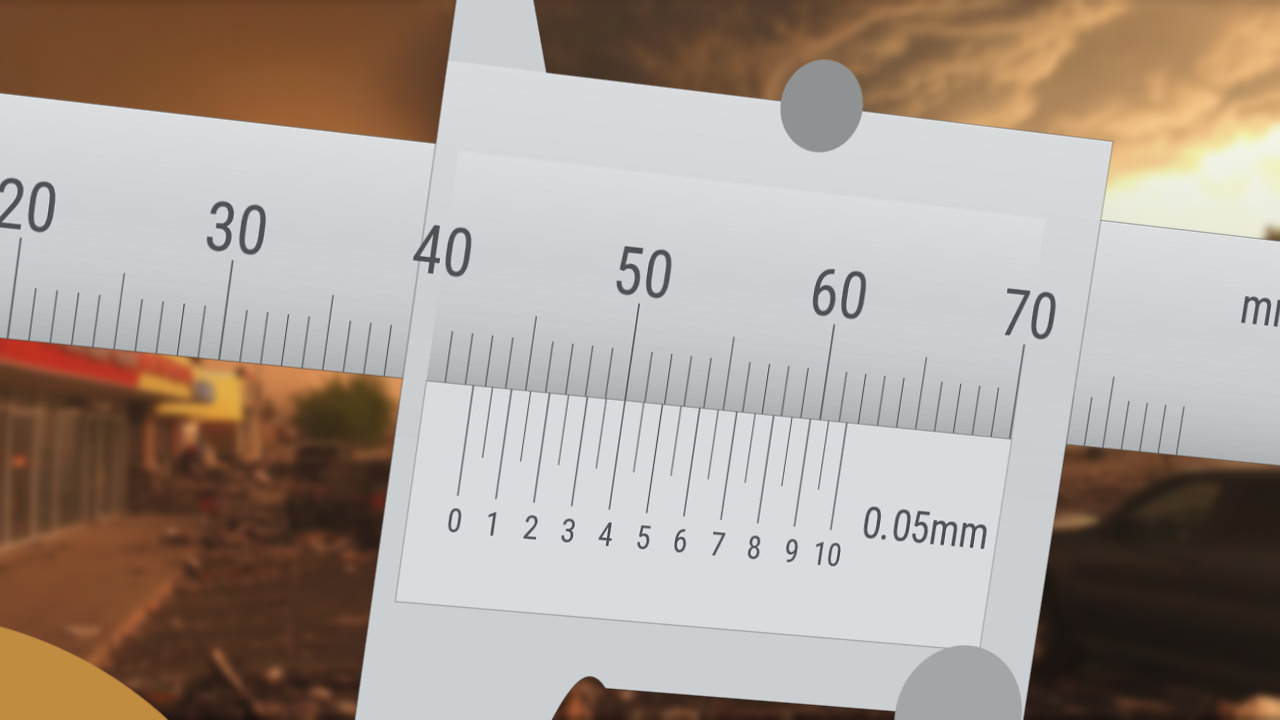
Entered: 42.4 mm
